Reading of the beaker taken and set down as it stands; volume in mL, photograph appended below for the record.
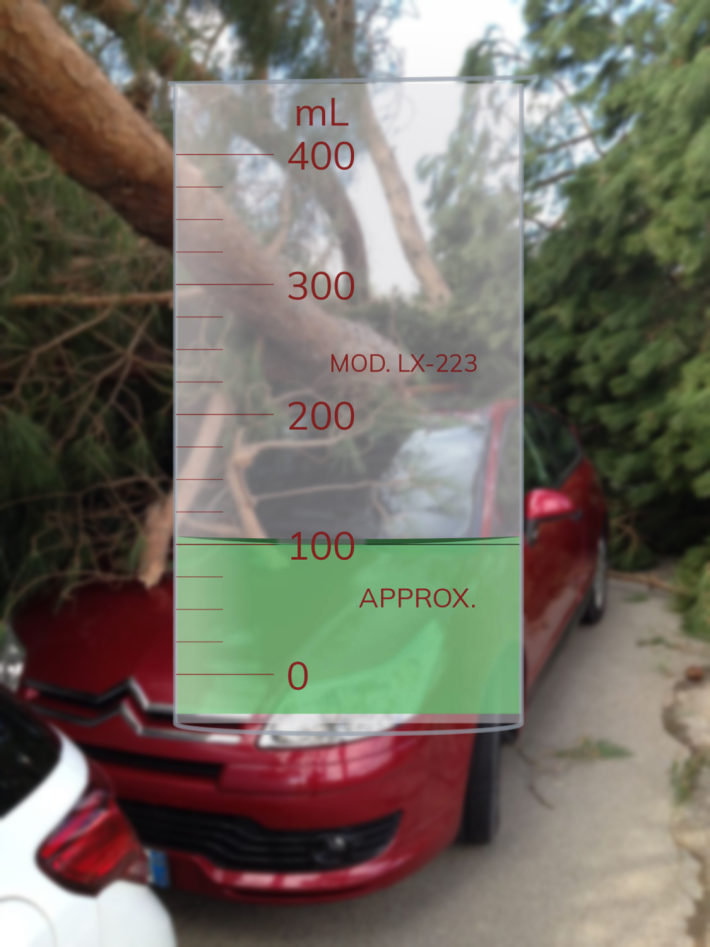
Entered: 100 mL
